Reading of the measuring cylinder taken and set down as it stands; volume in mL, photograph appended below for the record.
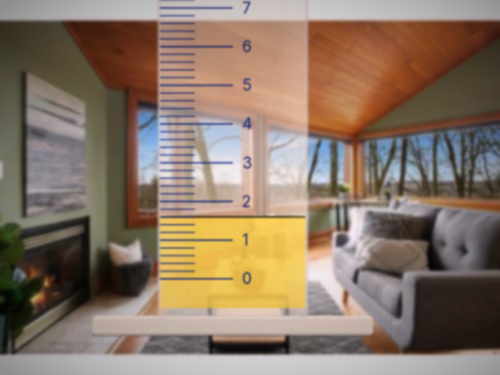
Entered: 1.6 mL
